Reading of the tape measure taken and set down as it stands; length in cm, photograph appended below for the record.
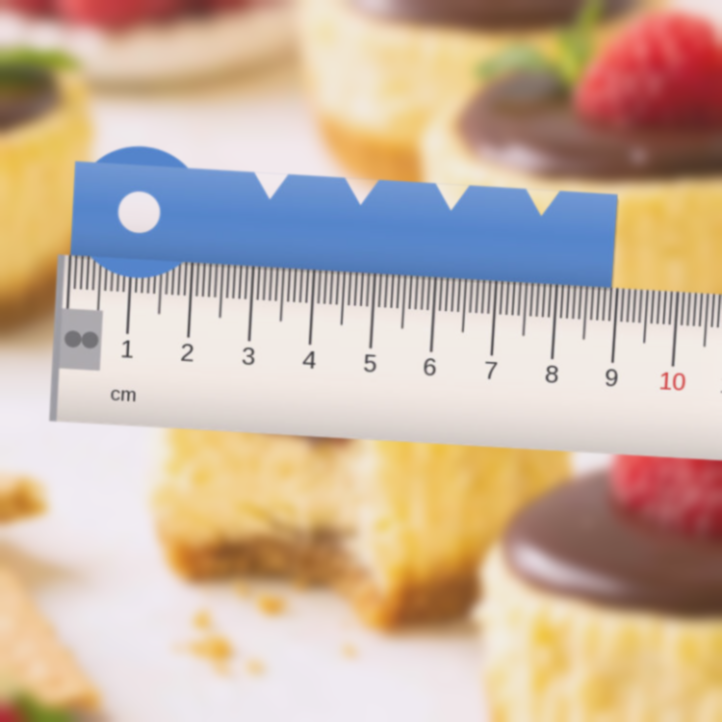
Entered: 8.9 cm
